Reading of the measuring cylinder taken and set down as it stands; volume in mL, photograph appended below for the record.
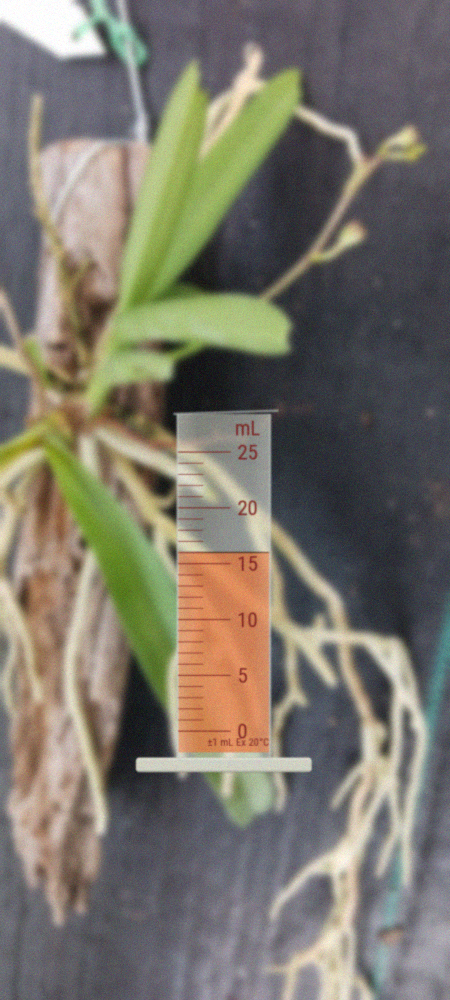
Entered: 16 mL
